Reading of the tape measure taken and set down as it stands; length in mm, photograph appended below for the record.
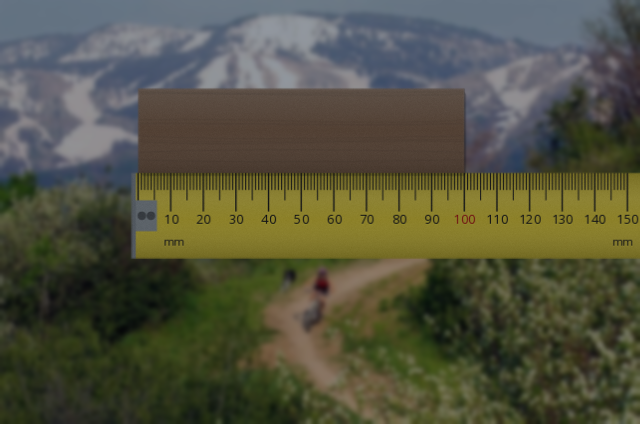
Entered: 100 mm
